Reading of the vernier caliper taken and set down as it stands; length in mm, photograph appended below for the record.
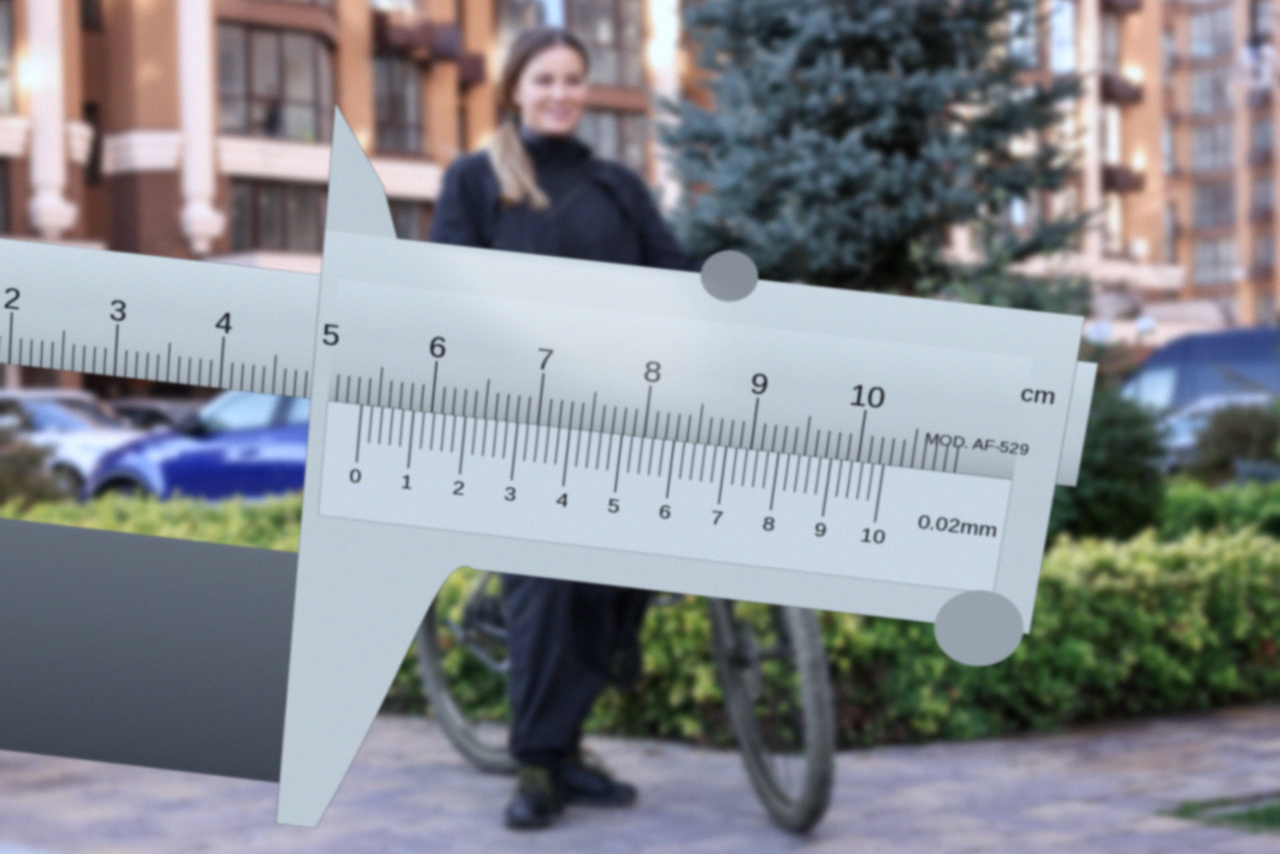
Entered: 53.4 mm
